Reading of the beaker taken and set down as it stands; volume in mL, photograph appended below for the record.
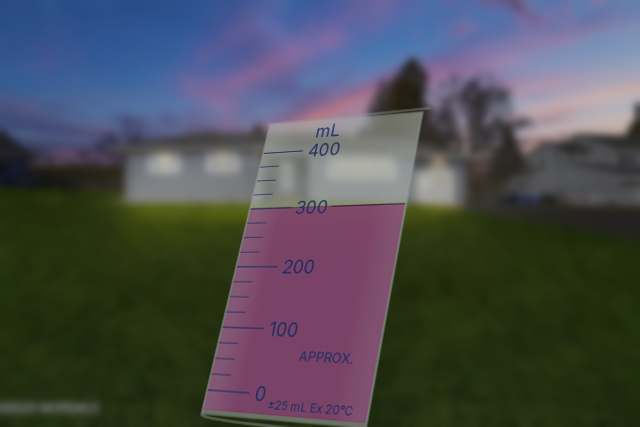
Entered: 300 mL
